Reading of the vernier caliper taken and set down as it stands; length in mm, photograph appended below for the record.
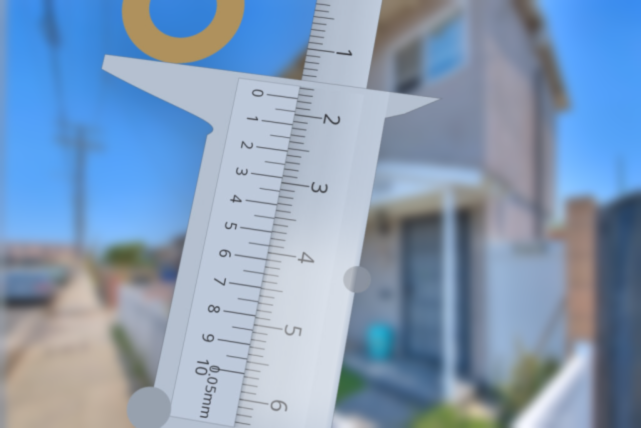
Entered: 17.6 mm
